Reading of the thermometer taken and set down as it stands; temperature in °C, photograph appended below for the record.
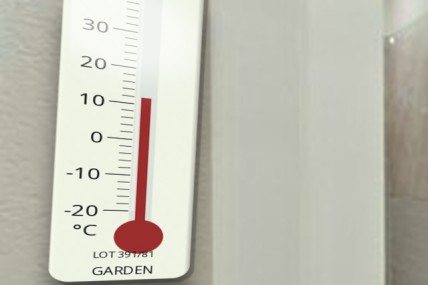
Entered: 12 °C
